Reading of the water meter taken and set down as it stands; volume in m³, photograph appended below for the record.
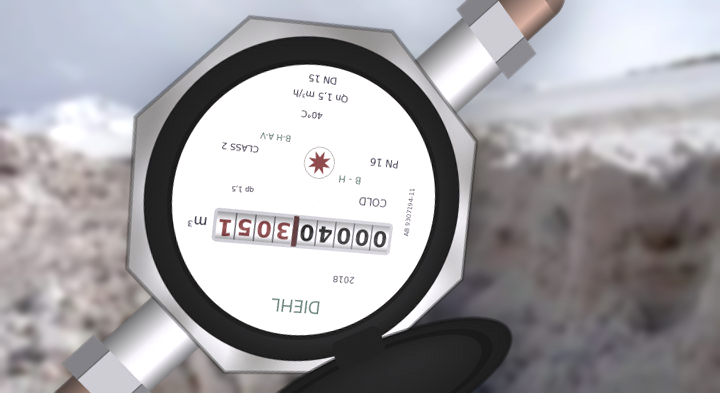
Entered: 40.3051 m³
